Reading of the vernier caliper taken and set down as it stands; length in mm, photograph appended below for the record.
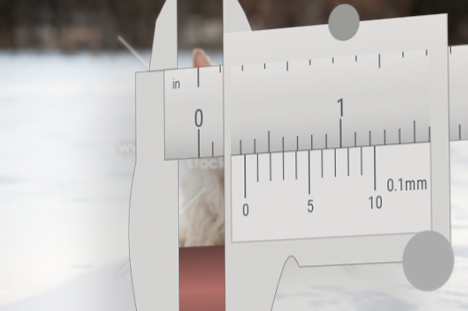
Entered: 3.3 mm
